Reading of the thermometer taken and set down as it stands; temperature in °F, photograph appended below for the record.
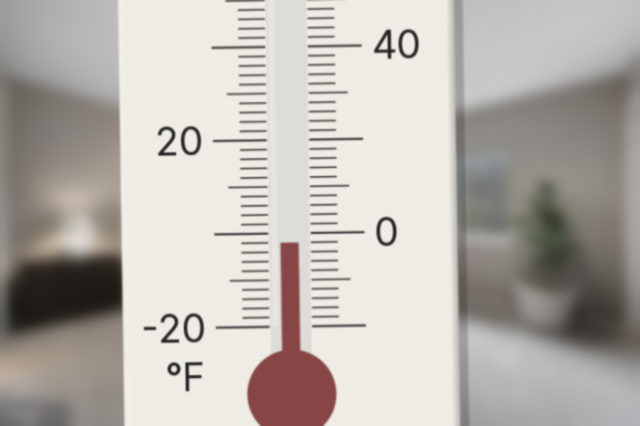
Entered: -2 °F
